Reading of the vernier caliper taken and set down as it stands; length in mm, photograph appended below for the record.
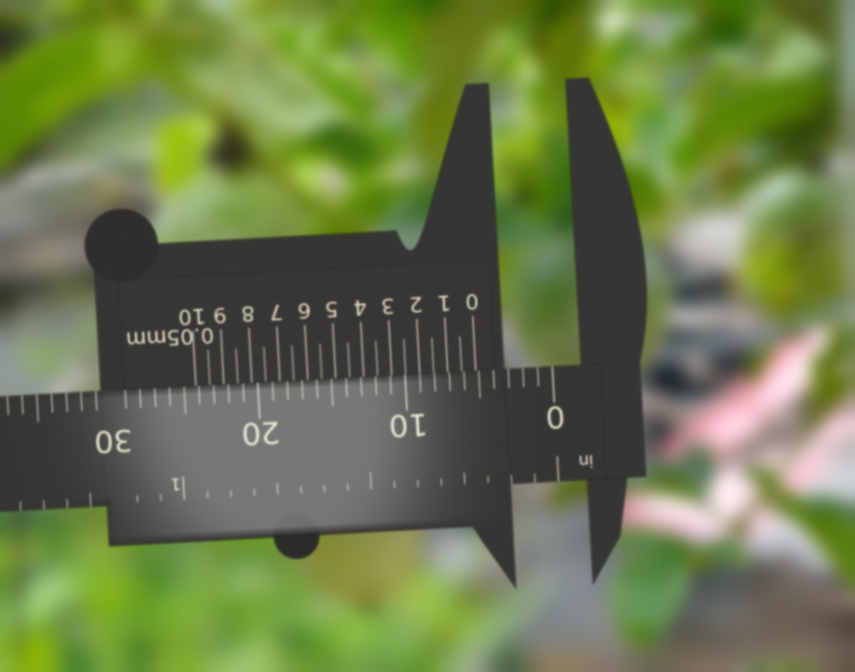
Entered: 5.2 mm
